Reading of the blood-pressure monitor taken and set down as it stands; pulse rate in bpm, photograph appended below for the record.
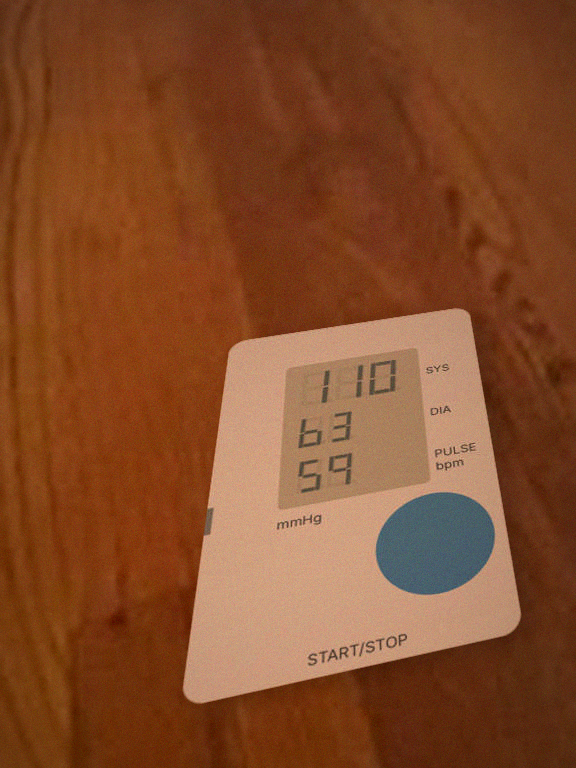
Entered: 59 bpm
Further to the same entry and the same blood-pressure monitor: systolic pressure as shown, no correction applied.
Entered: 110 mmHg
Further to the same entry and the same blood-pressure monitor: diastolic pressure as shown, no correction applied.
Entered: 63 mmHg
